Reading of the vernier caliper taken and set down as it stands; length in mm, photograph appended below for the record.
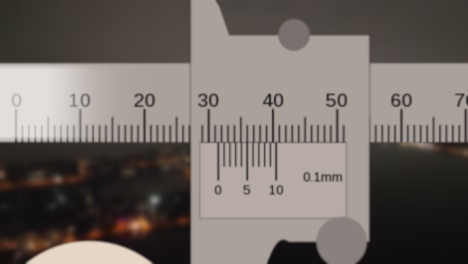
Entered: 31.5 mm
